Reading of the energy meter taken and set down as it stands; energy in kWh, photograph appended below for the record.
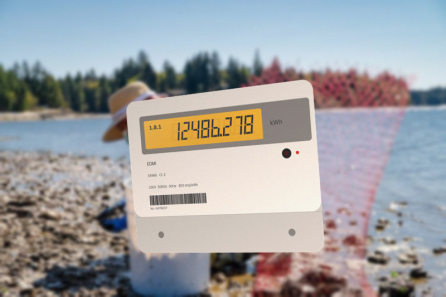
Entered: 12486.278 kWh
